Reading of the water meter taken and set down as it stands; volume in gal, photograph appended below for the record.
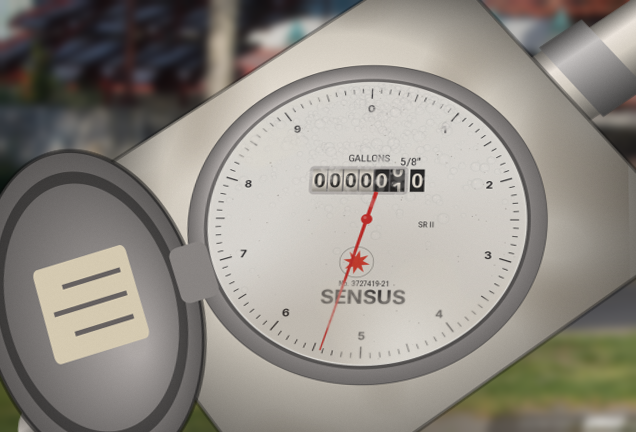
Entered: 5.4 gal
